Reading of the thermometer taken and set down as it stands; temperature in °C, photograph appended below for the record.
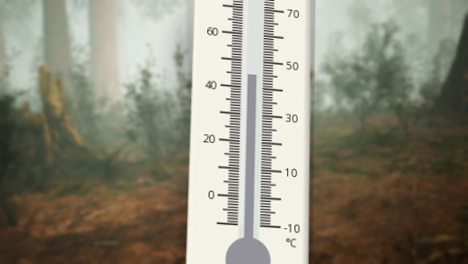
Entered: 45 °C
